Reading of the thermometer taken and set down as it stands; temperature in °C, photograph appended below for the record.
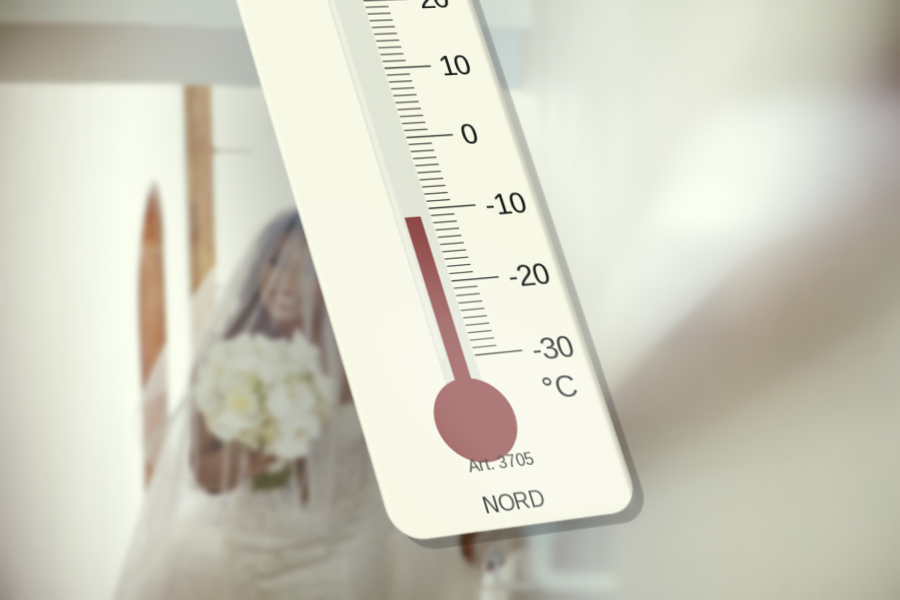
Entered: -11 °C
